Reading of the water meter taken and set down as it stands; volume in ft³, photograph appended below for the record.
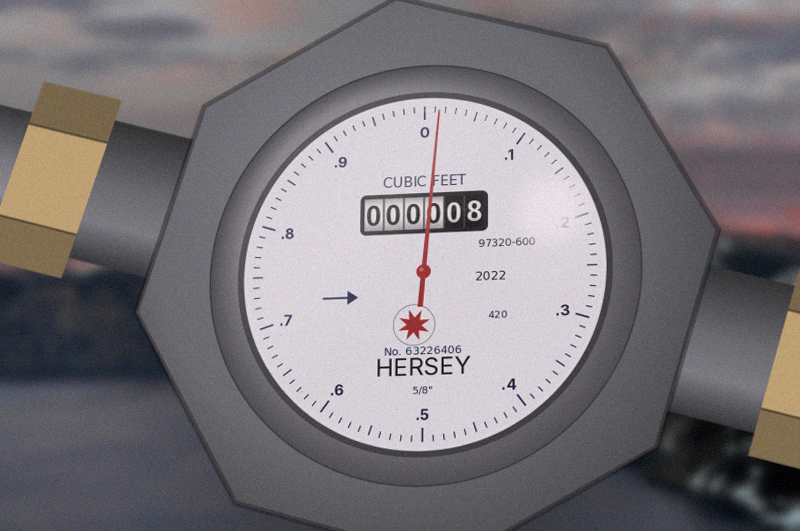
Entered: 8.01 ft³
